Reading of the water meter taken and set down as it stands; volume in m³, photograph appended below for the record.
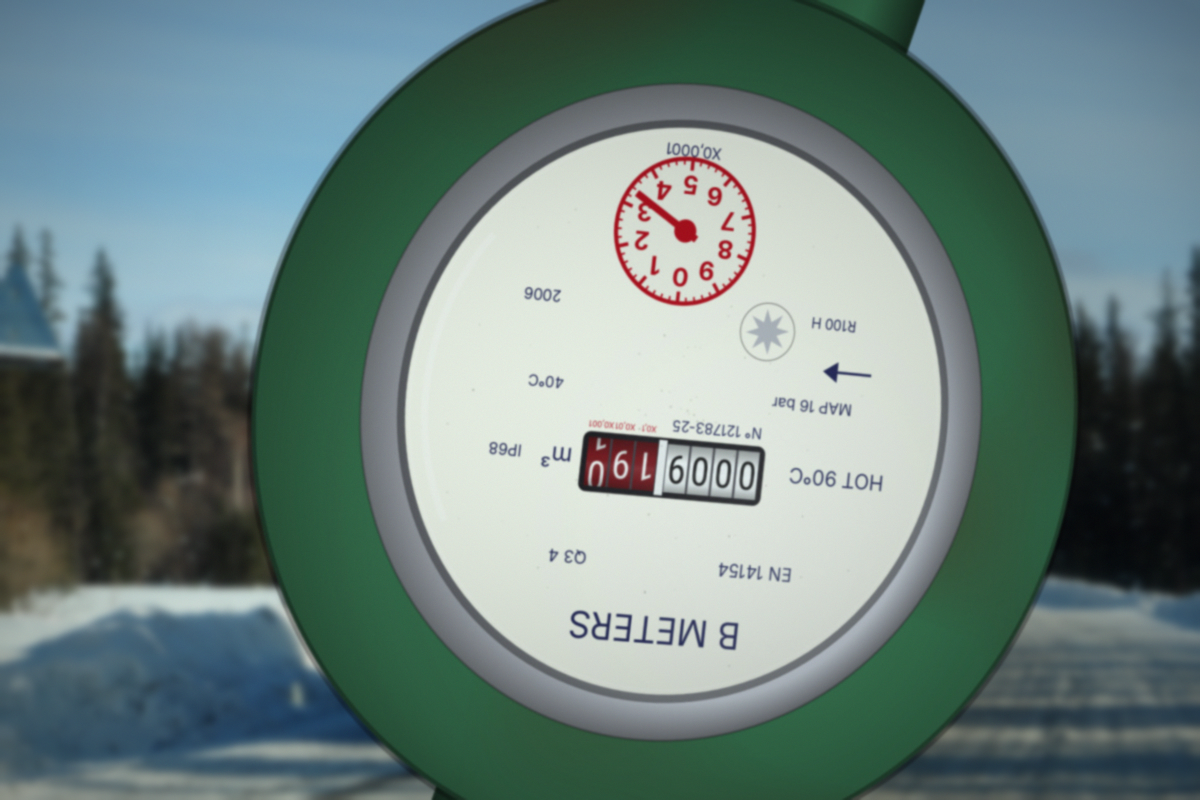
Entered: 9.1903 m³
